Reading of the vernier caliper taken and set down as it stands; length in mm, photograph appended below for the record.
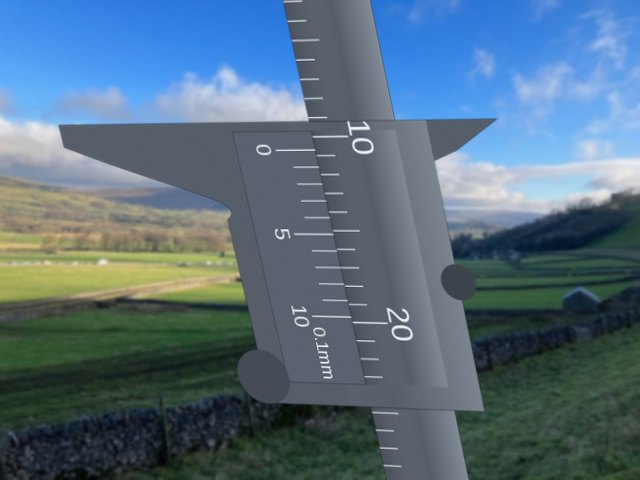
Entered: 10.7 mm
